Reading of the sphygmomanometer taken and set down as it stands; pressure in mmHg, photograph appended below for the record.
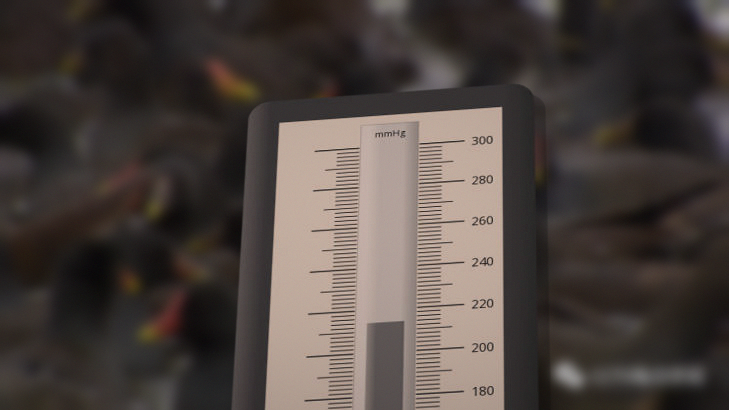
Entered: 214 mmHg
